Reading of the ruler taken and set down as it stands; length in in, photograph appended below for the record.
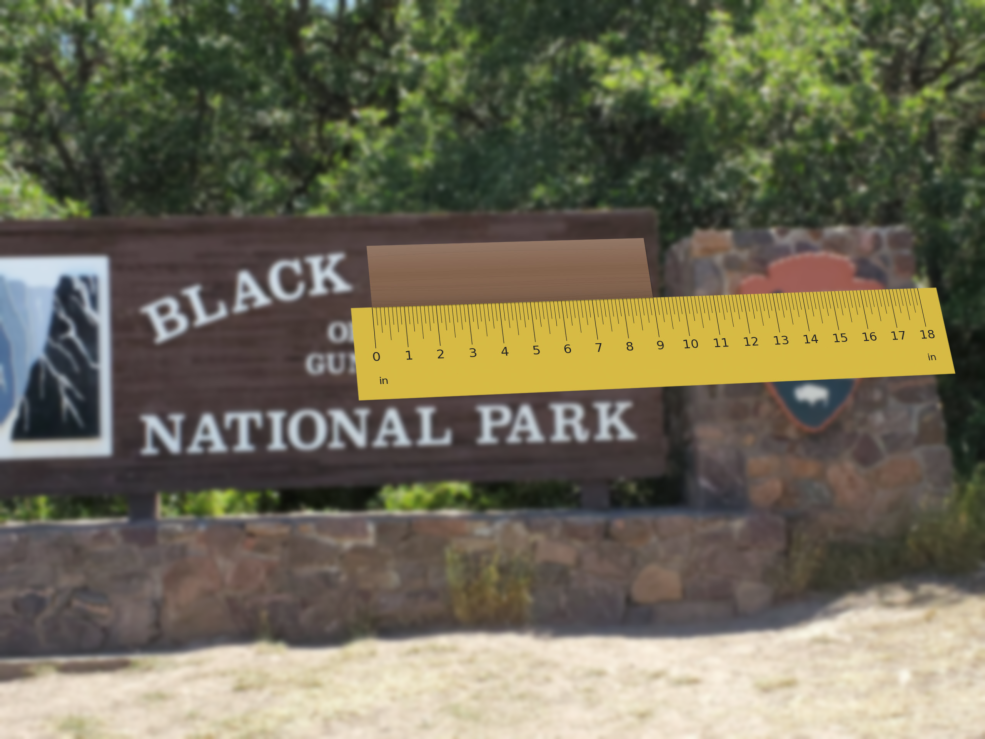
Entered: 9 in
